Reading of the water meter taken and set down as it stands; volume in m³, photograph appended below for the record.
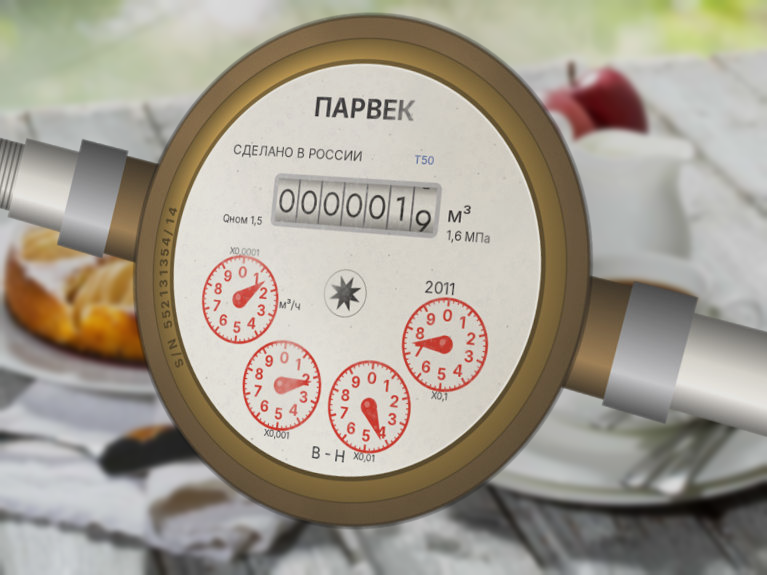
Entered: 18.7421 m³
